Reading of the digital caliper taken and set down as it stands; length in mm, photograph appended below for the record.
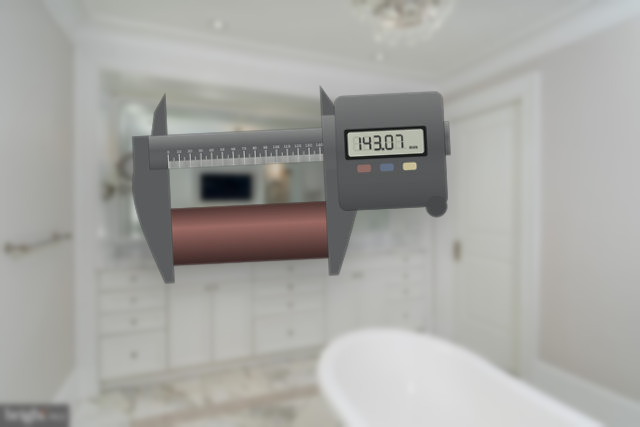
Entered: 143.07 mm
